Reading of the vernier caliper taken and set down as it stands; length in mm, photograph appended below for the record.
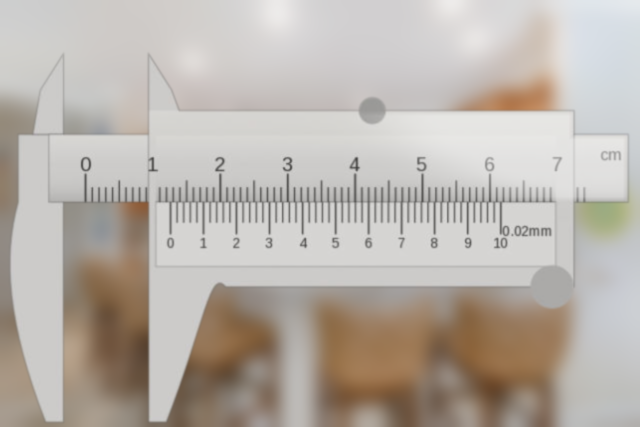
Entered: 12.6 mm
